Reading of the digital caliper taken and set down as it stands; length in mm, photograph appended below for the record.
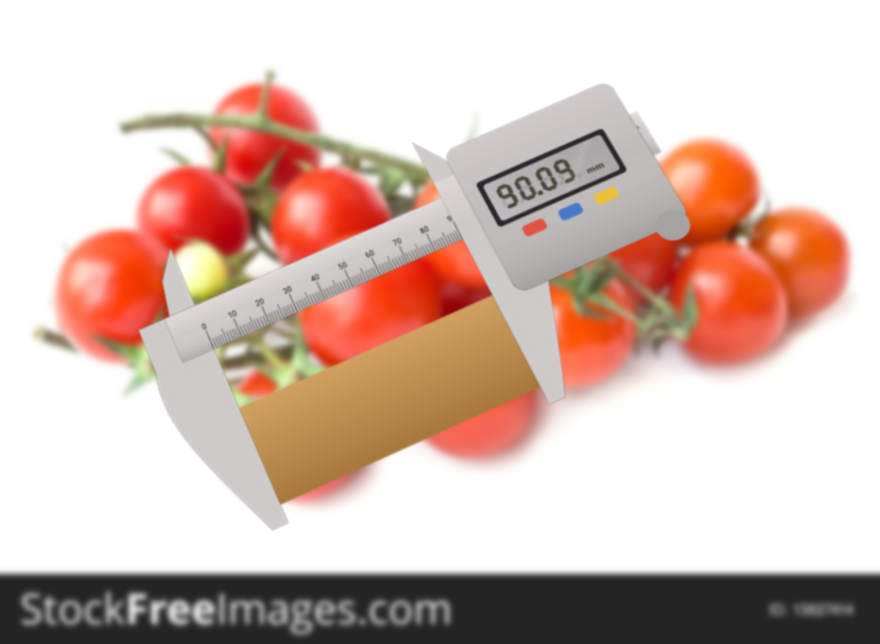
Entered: 90.09 mm
